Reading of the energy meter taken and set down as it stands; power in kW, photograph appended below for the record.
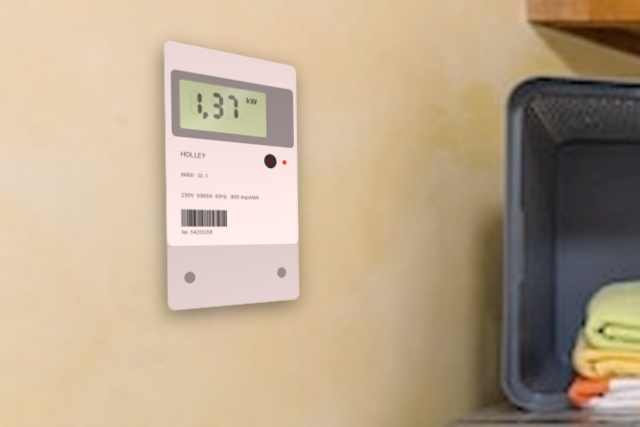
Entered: 1.37 kW
